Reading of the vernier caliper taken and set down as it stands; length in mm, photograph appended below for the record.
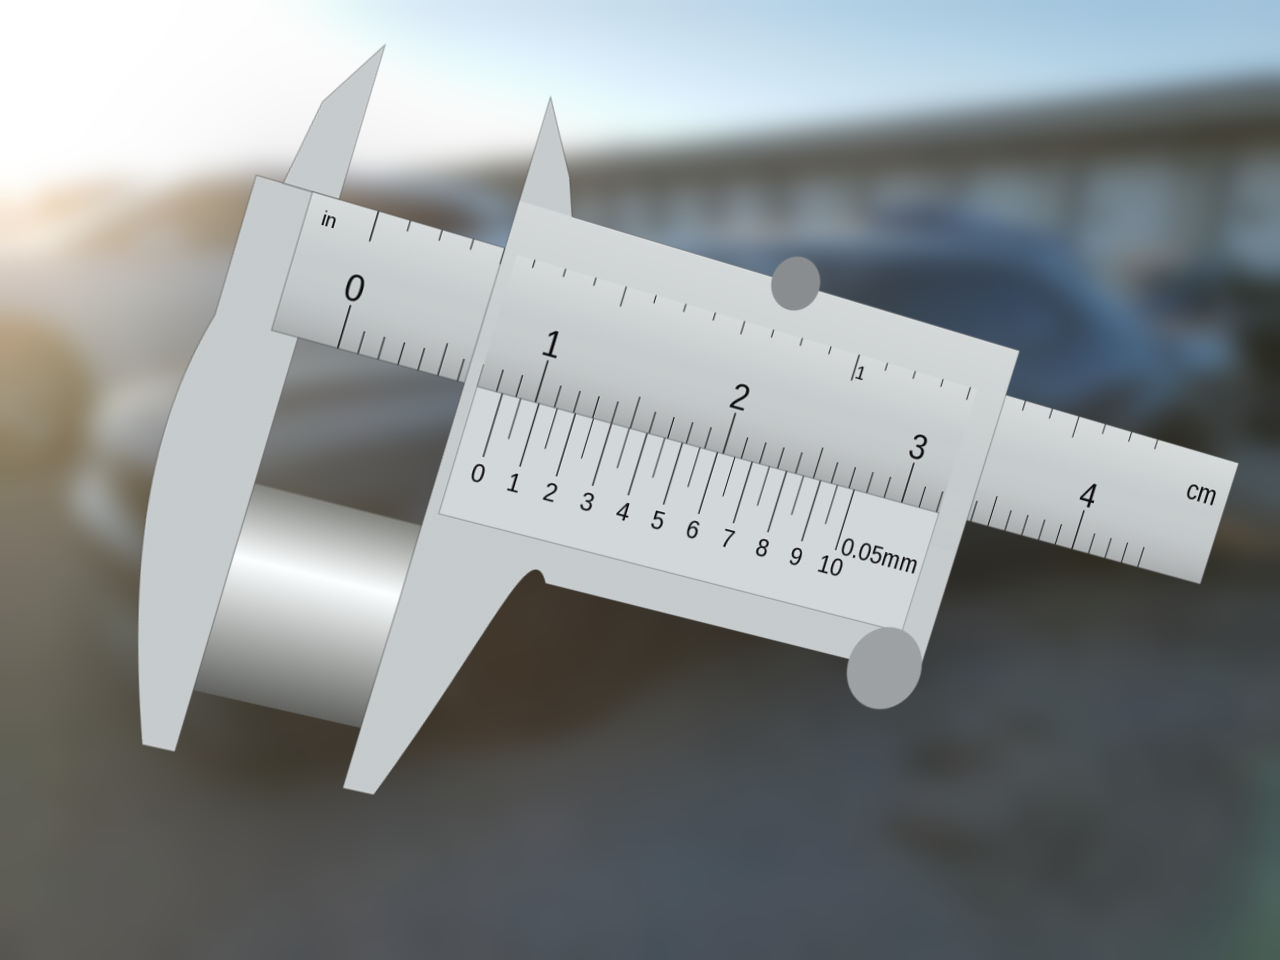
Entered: 8.3 mm
